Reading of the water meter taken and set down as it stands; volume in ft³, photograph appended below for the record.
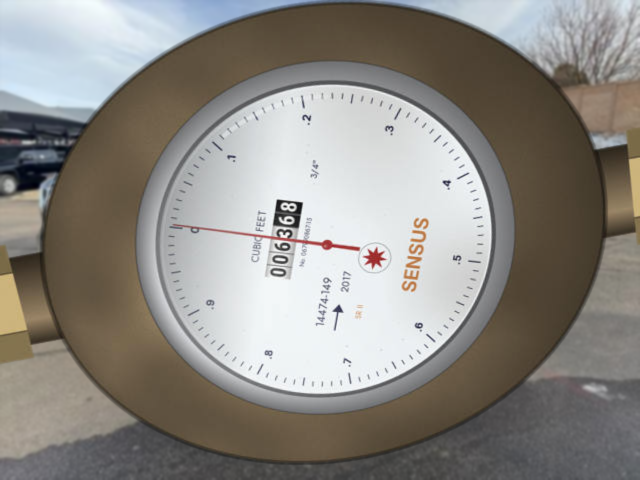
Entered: 6368.00 ft³
